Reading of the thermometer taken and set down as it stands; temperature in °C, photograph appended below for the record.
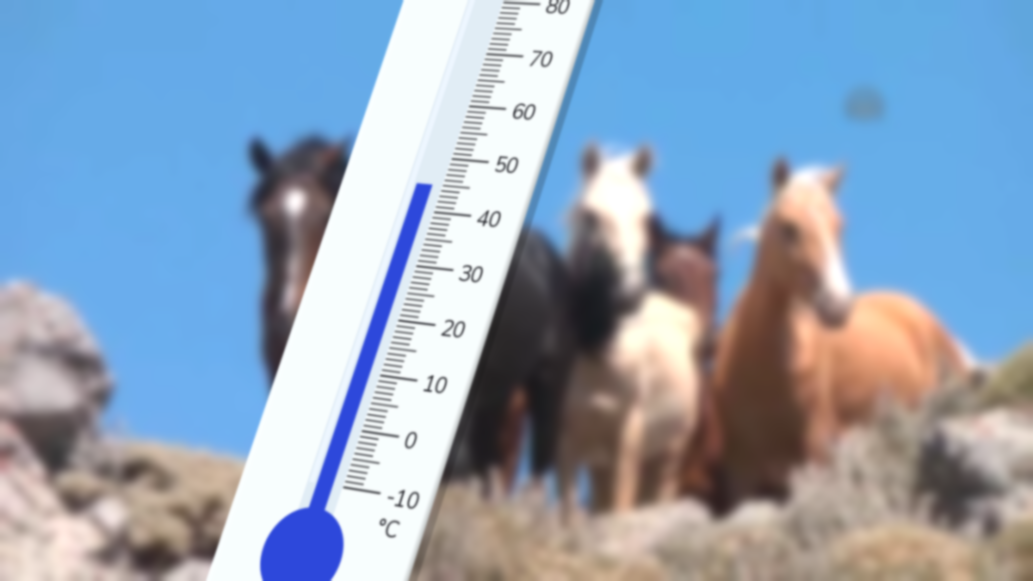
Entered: 45 °C
